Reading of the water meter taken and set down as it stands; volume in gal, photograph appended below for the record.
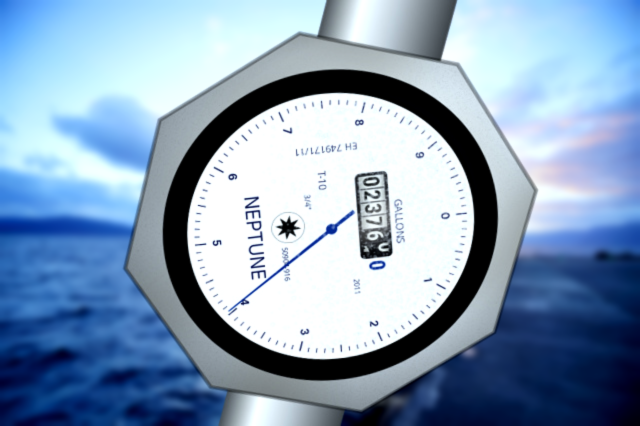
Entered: 237604.0 gal
